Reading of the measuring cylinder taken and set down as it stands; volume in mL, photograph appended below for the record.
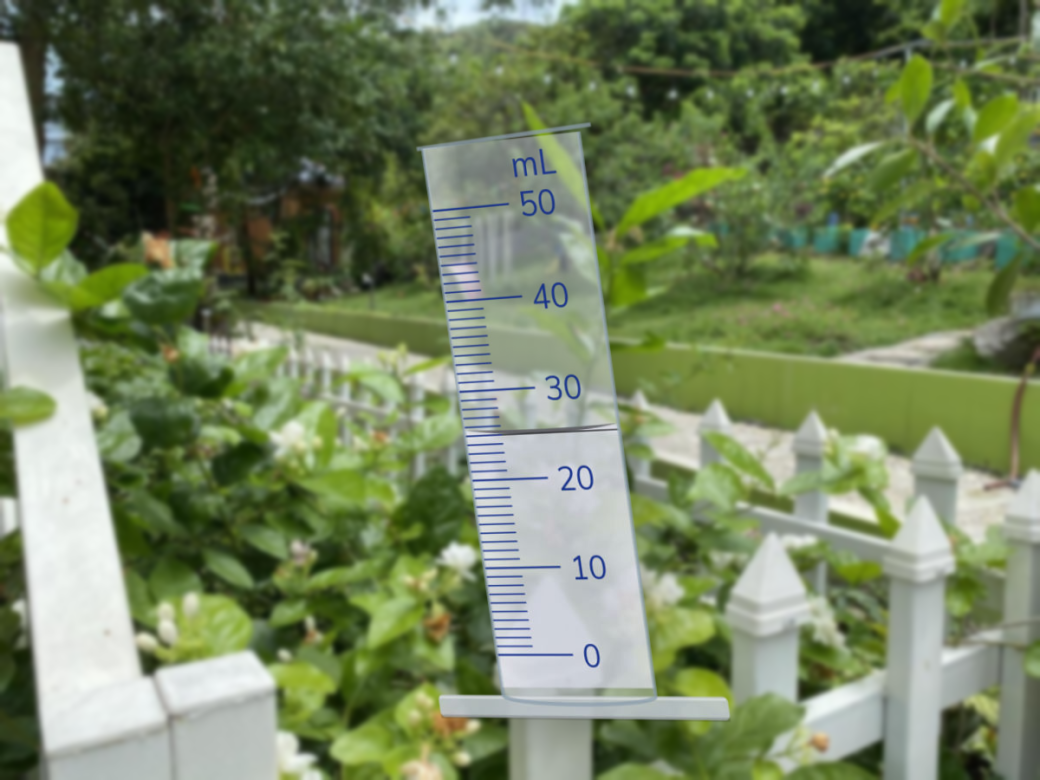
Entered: 25 mL
